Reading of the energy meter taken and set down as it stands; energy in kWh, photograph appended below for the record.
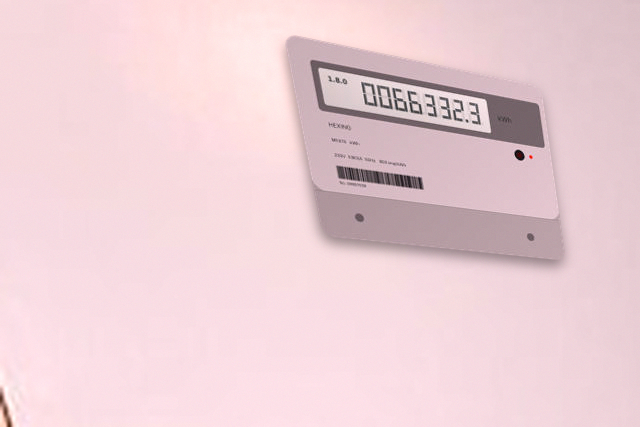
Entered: 66332.3 kWh
